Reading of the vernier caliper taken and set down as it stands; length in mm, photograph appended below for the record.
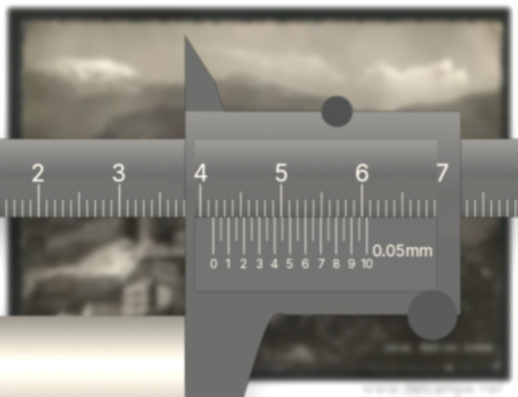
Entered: 41.6 mm
